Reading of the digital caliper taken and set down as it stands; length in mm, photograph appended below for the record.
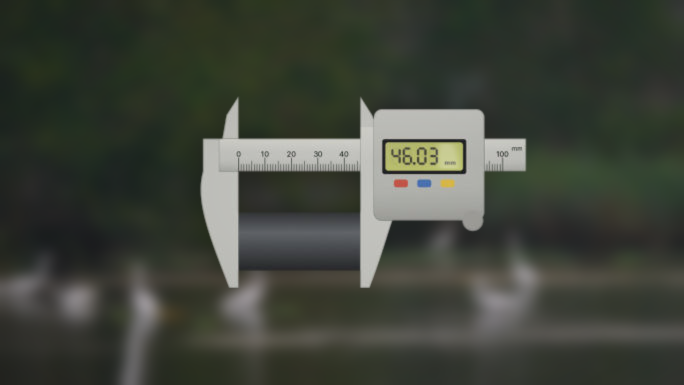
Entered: 46.03 mm
